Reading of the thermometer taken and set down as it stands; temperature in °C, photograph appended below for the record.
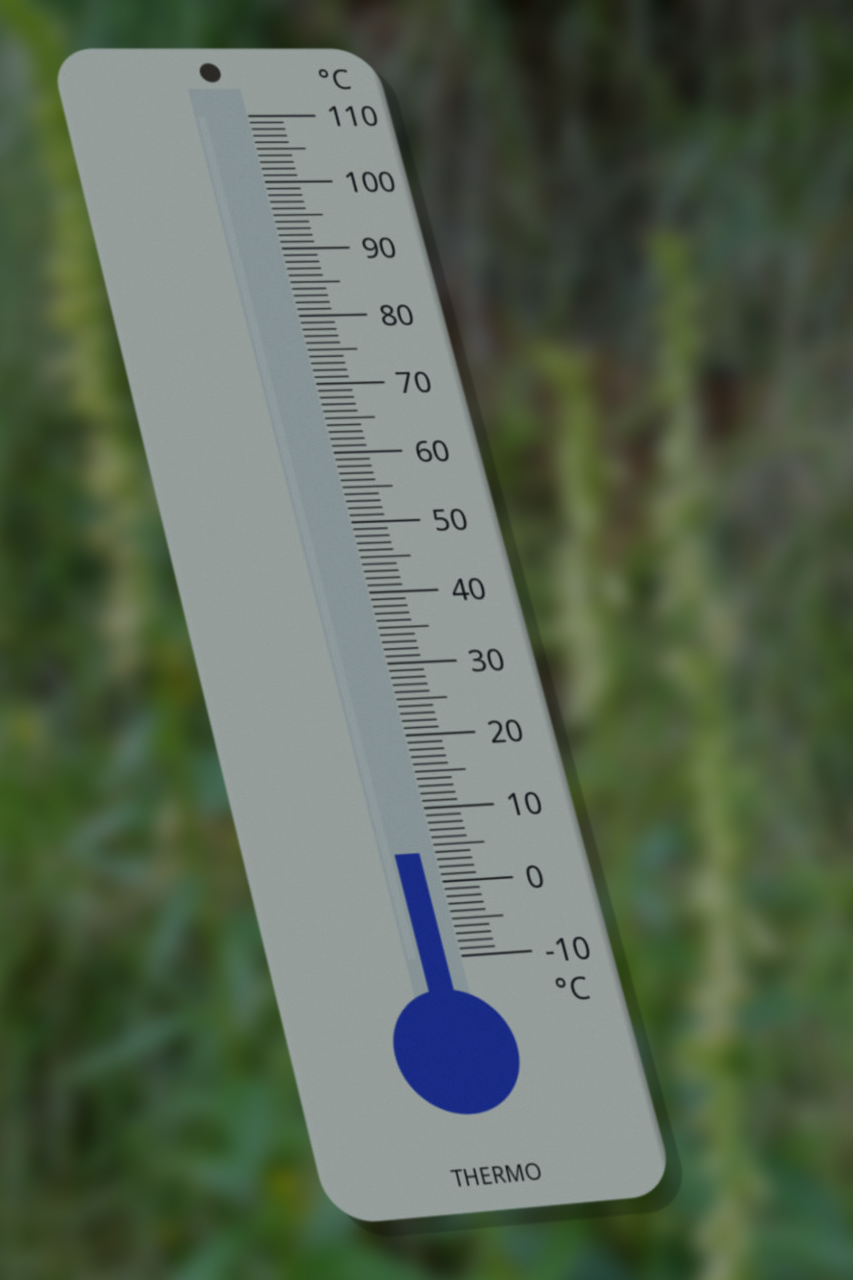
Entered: 4 °C
